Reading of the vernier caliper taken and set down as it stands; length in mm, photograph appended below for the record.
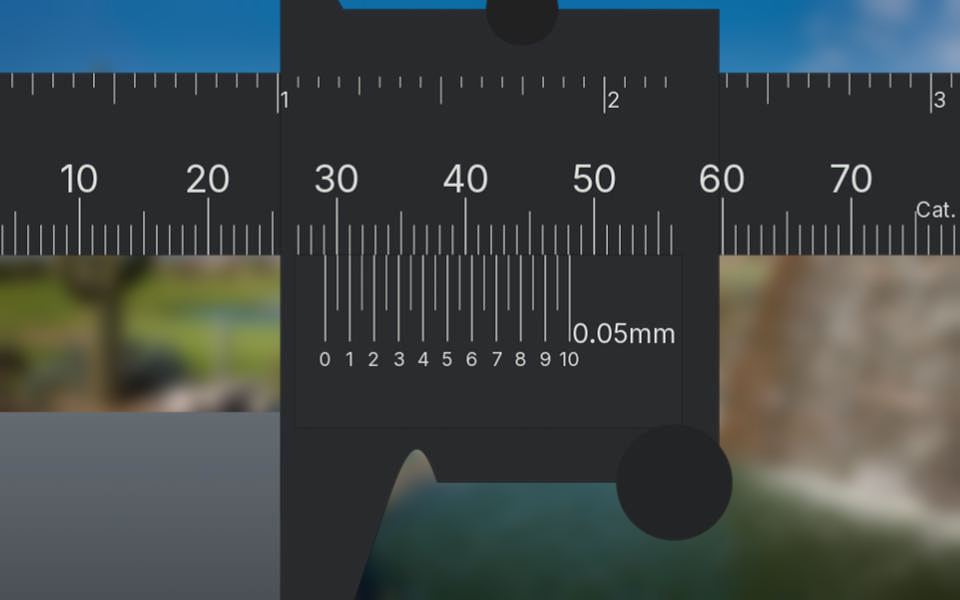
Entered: 29.1 mm
